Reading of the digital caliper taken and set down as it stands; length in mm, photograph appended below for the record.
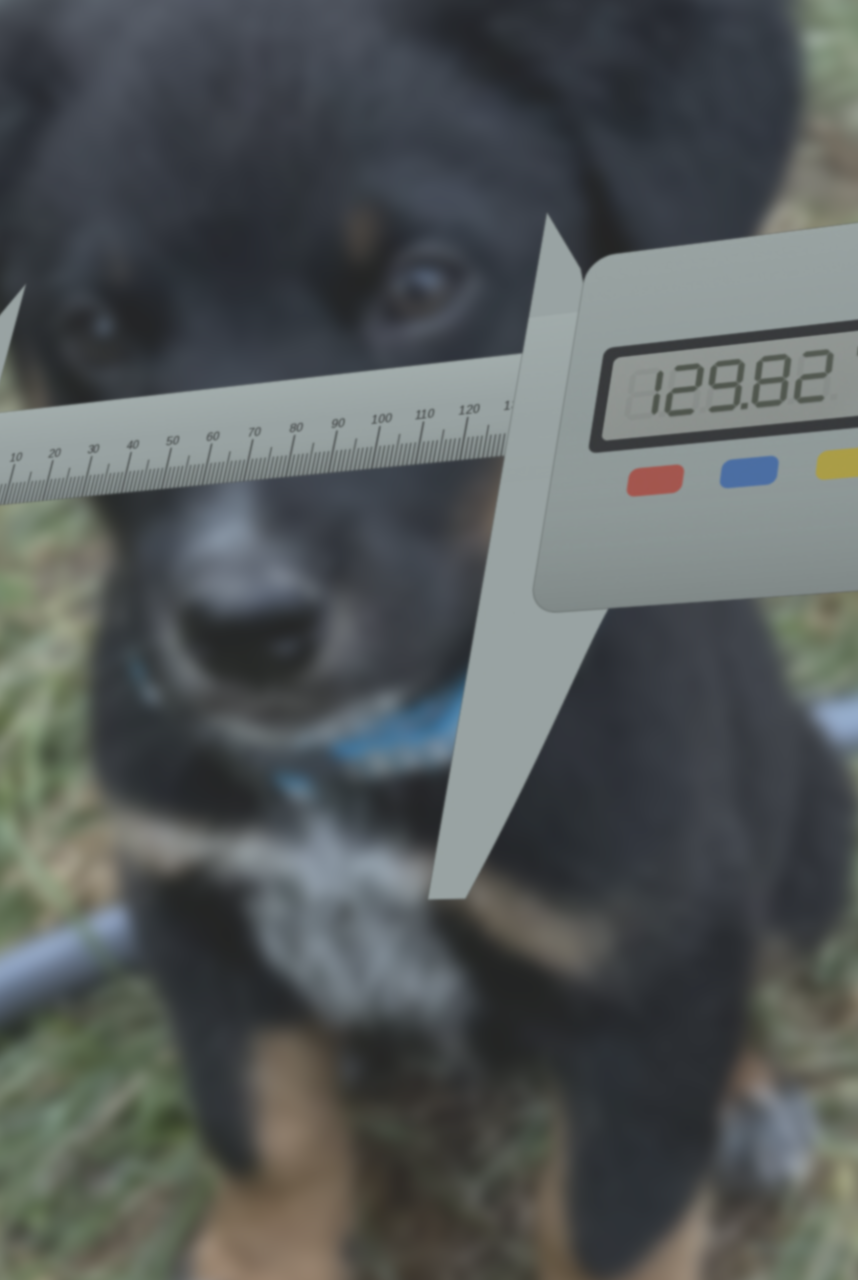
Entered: 129.82 mm
